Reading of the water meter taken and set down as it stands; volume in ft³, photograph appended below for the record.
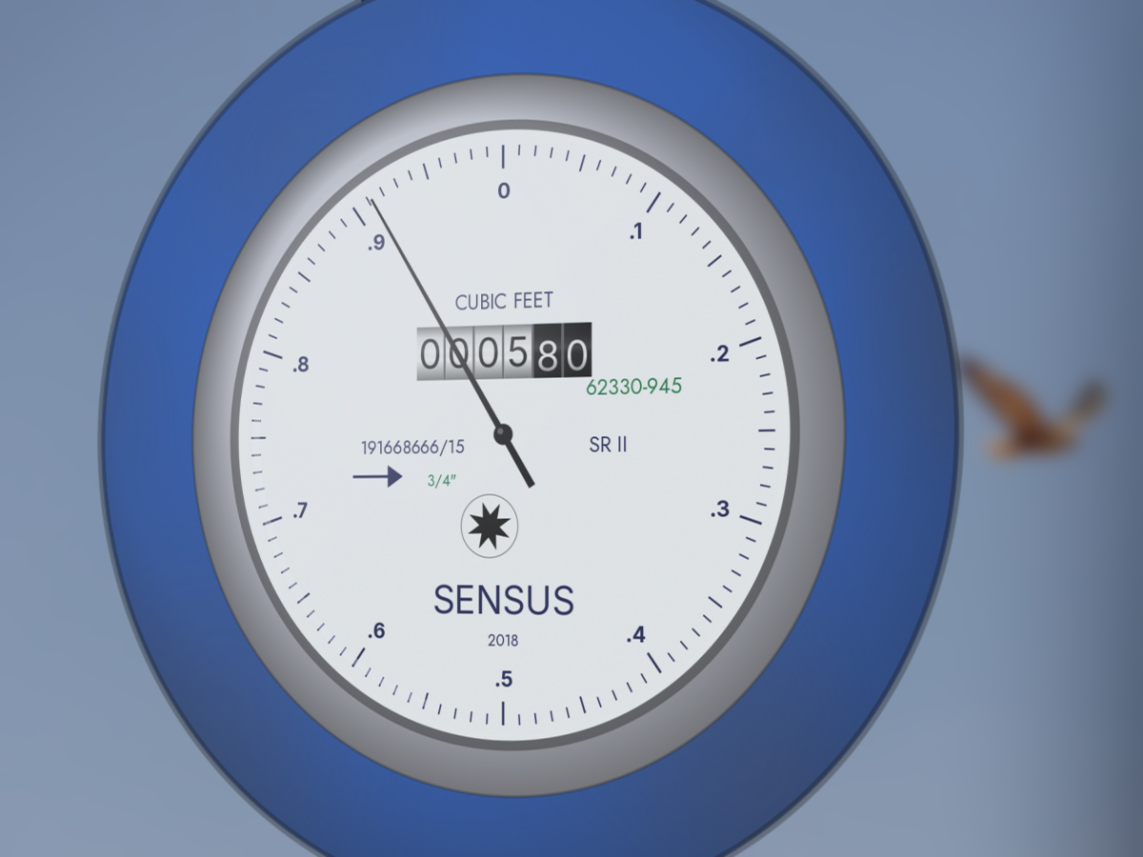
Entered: 579.91 ft³
